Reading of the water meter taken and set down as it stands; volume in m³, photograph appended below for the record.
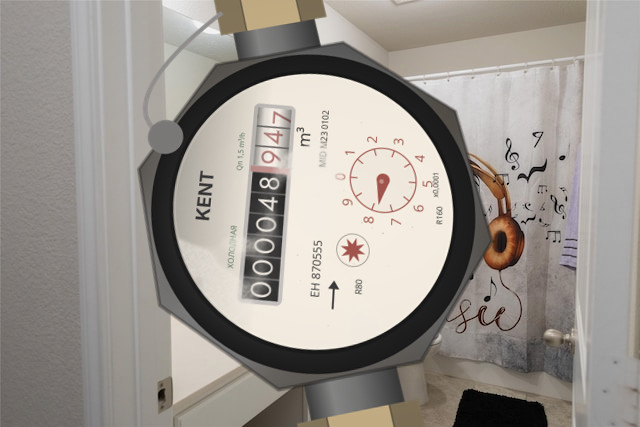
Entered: 48.9467 m³
